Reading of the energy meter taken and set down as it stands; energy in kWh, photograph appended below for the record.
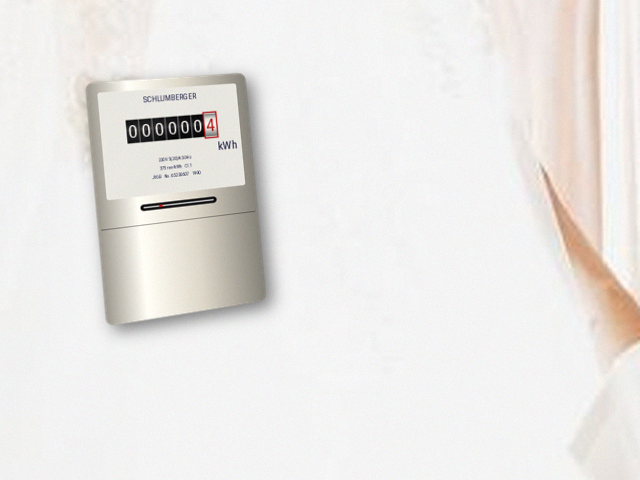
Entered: 0.4 kWh
